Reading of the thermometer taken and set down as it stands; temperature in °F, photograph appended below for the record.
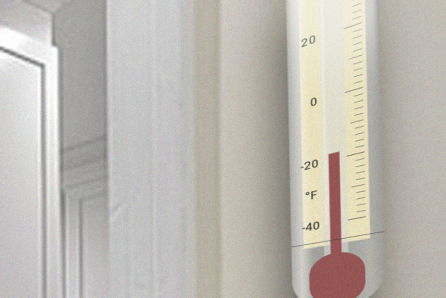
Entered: -18 °F
